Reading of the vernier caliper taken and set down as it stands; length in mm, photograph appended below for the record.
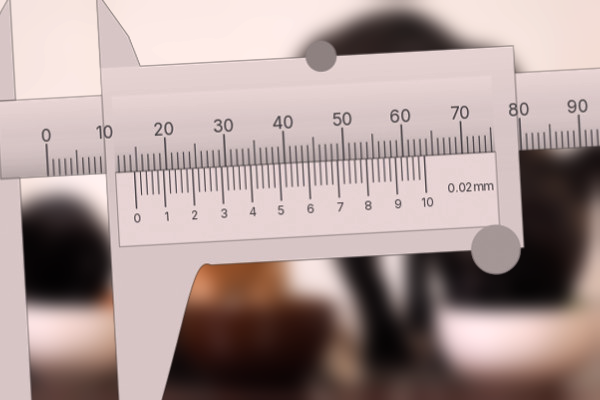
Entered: 14.6 mm
